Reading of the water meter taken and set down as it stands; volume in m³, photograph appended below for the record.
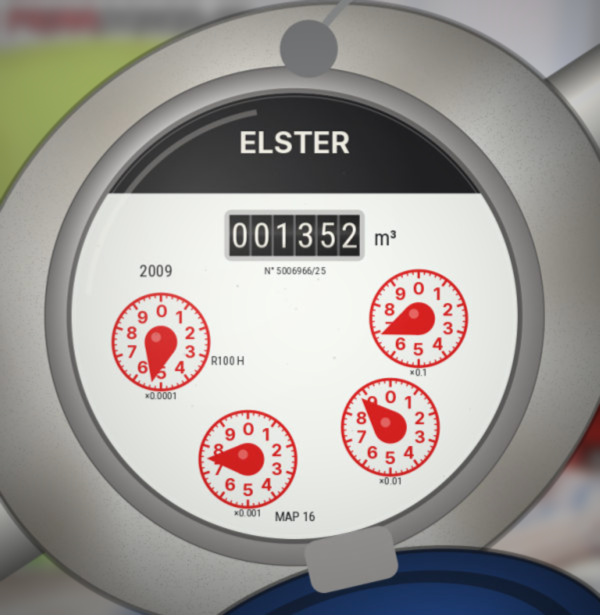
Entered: 1352.6875 m³
